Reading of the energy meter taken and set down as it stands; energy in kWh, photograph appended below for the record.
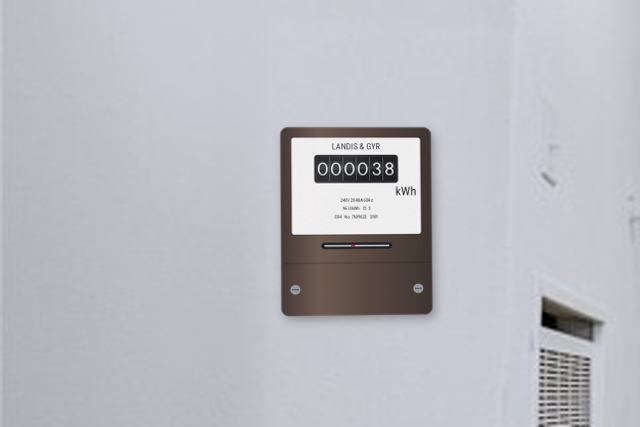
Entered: 38 kWh
